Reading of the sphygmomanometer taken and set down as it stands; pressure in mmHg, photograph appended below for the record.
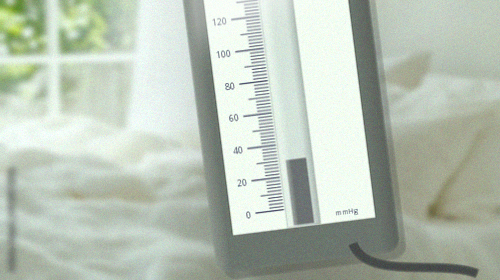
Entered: 30 mmHg
